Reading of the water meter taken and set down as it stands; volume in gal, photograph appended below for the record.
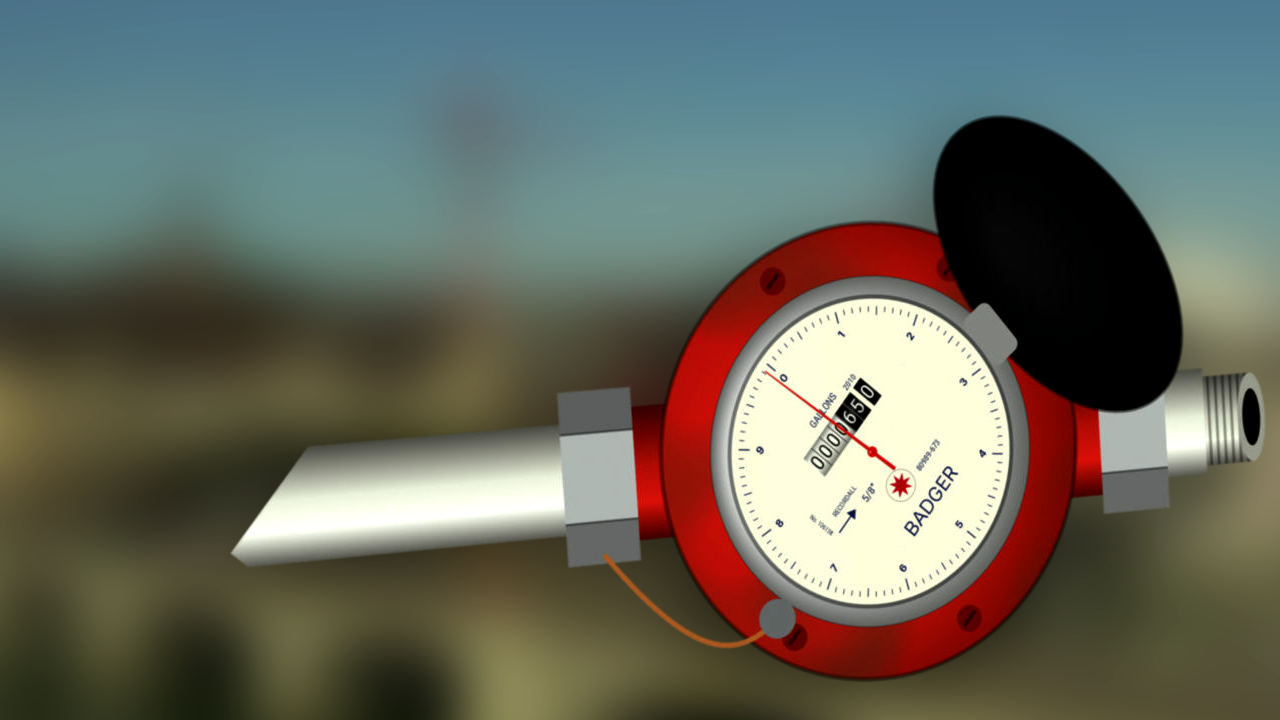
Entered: 649.9 gal
